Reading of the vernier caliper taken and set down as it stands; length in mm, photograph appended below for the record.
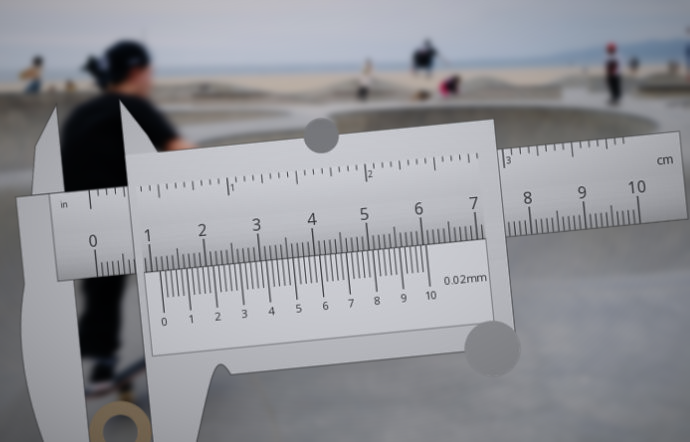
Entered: 11.5 mm
